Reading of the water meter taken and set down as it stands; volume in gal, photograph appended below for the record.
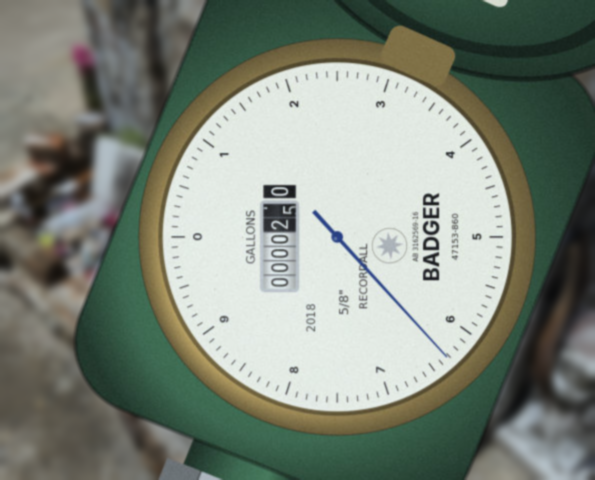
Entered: 246.3 gal
